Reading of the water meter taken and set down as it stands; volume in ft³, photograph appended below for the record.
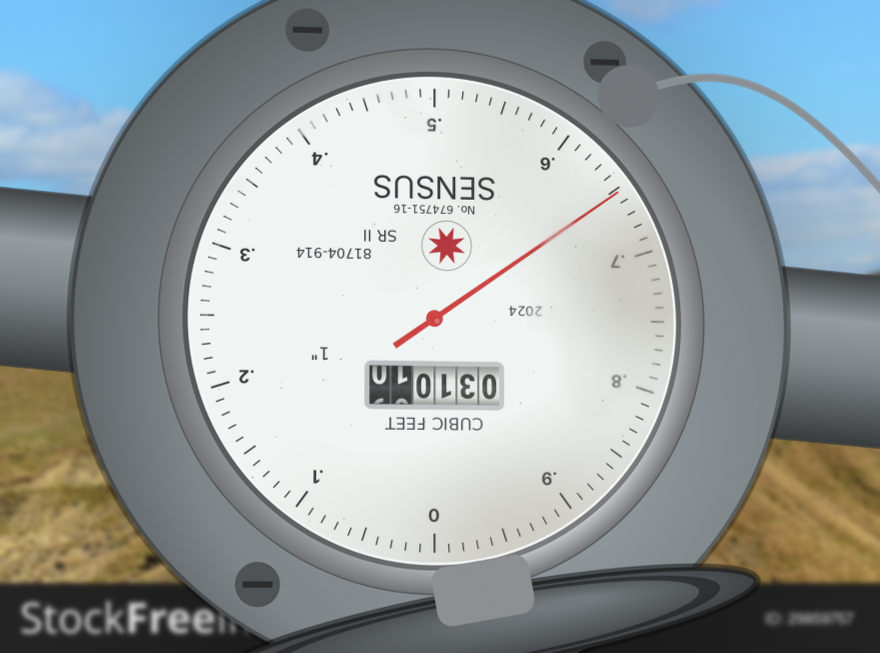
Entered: 31009.65 ft³
